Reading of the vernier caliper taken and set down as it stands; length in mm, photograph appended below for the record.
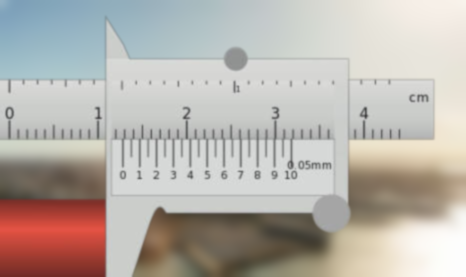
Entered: 12.8 mm
